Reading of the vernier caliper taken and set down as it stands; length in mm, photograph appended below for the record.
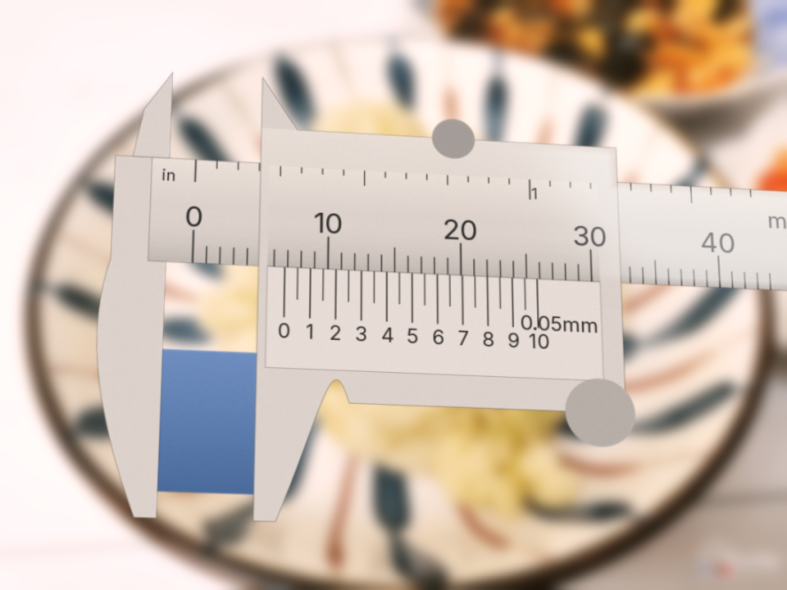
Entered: 6.8 mm
